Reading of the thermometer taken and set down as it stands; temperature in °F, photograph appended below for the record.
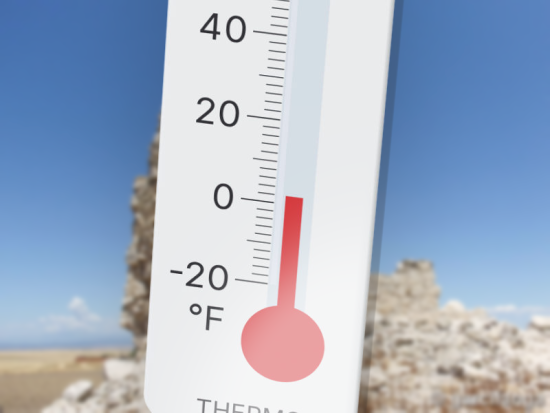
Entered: 2 °F
